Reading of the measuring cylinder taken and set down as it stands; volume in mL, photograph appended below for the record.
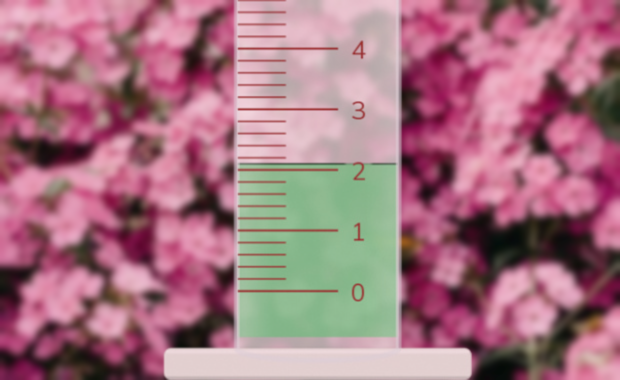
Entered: 2.1 mL
